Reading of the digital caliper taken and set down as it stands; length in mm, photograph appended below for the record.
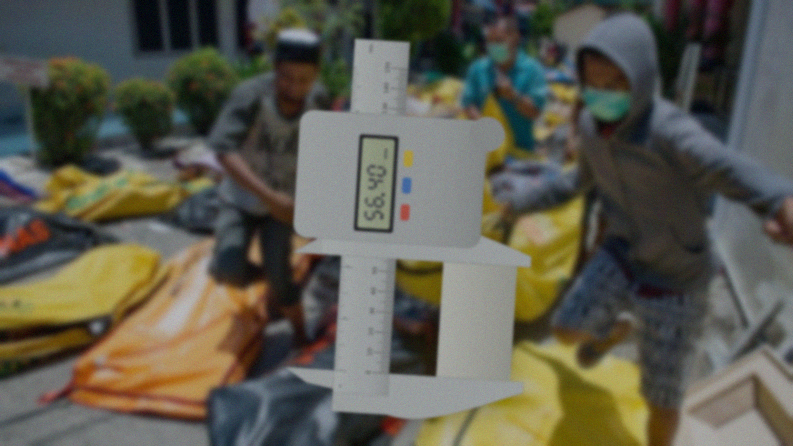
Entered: 56.40 mm
